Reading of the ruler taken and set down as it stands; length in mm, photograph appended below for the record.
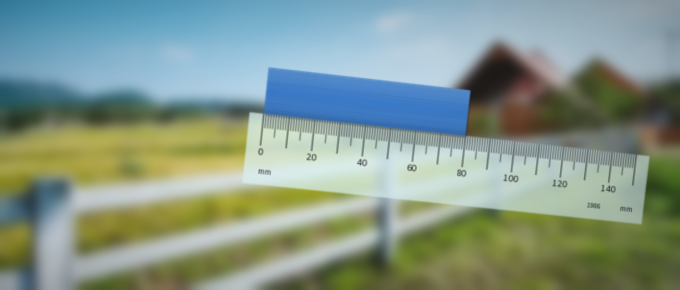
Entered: 80 mm
